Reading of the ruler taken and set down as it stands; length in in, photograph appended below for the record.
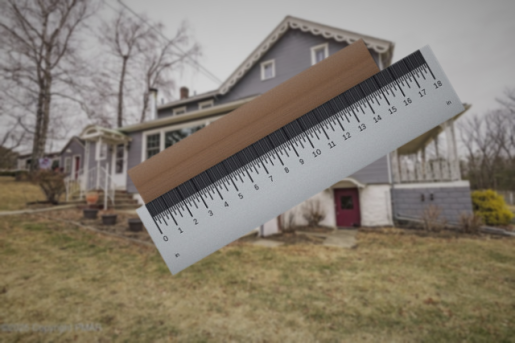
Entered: 15.5 in
